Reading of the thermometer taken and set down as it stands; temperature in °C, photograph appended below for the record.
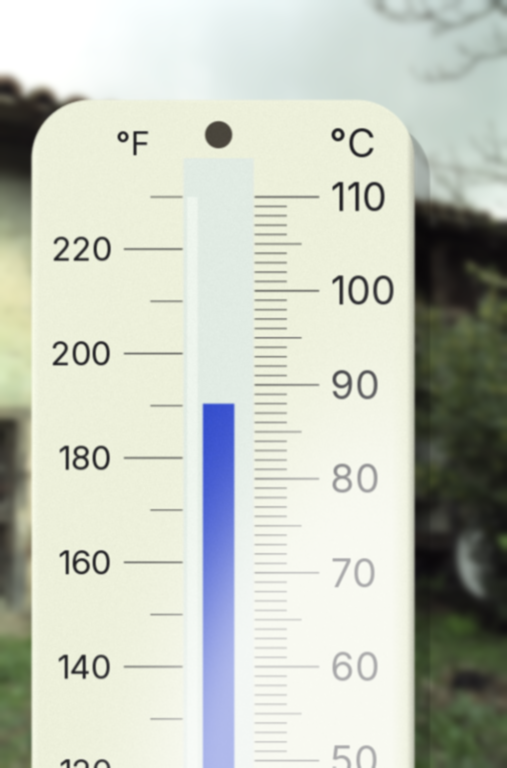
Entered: 88 °C
